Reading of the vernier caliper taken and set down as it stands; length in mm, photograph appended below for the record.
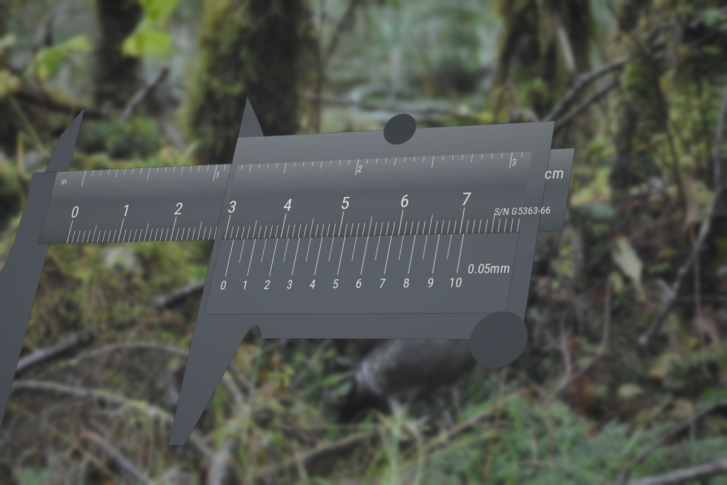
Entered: 31.6 mm
